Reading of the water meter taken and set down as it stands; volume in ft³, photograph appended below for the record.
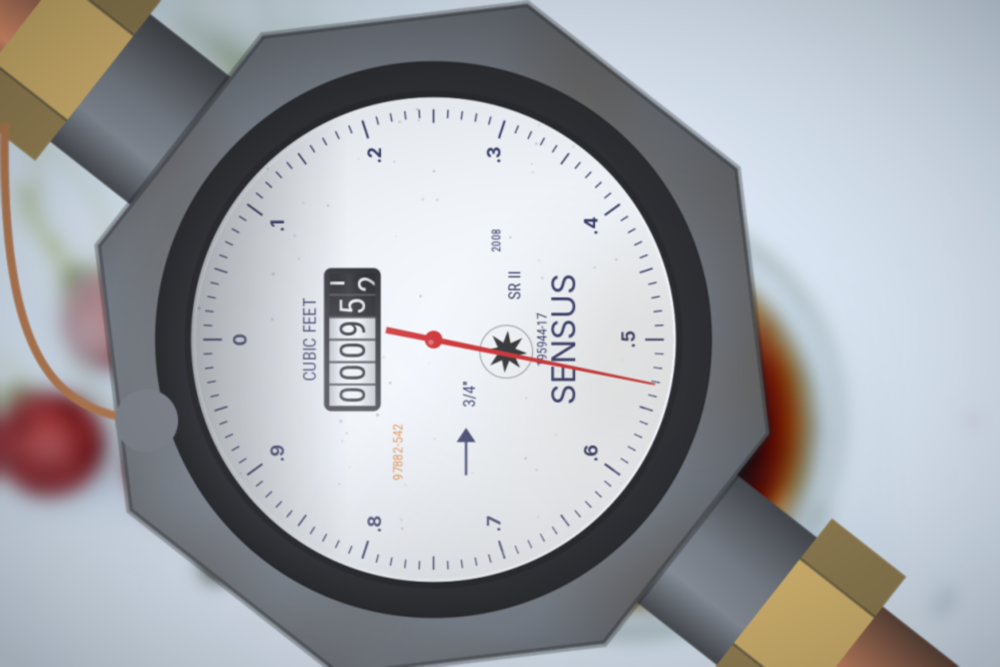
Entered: 951.53 ft³
